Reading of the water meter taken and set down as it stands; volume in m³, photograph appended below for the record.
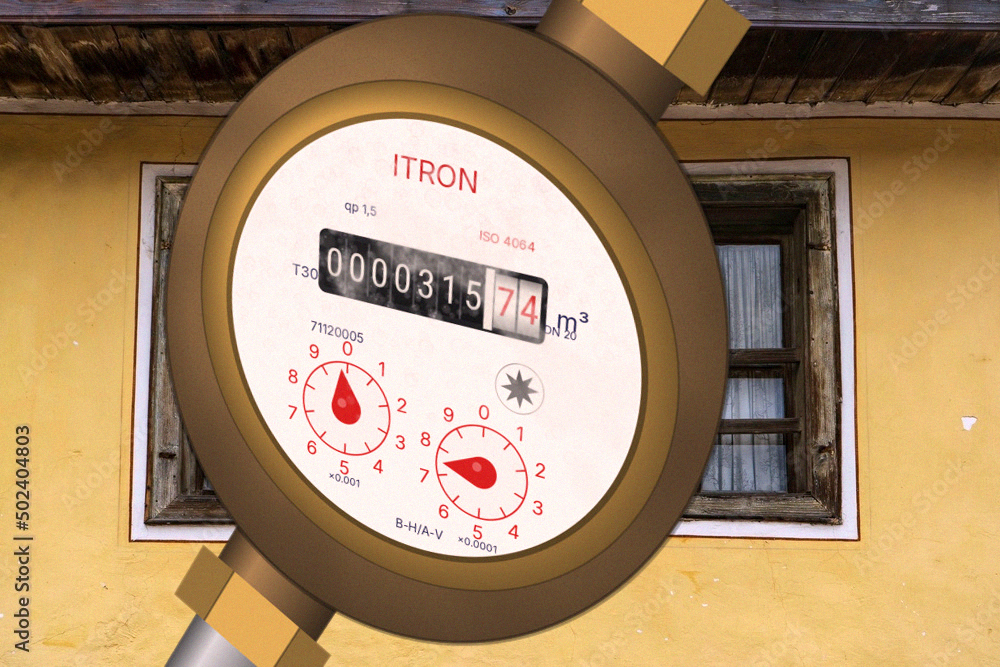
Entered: 315.7397 m³
